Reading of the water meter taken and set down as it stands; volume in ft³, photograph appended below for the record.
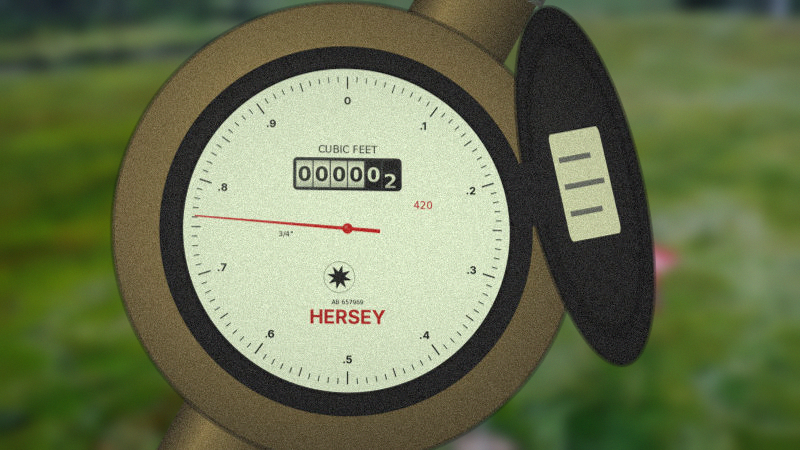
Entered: 1.76 ft³
